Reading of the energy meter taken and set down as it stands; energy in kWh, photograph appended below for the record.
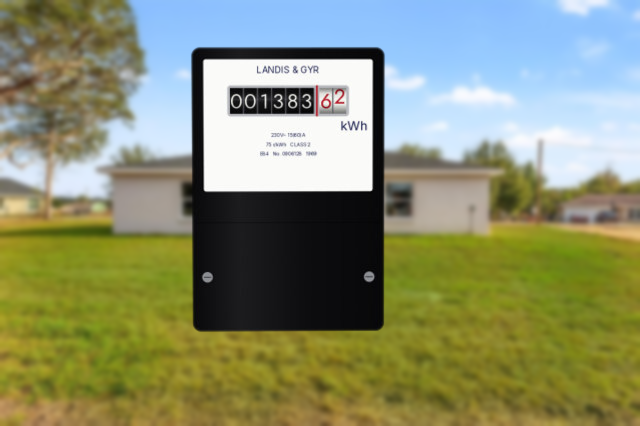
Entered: 1383.62 kWh
